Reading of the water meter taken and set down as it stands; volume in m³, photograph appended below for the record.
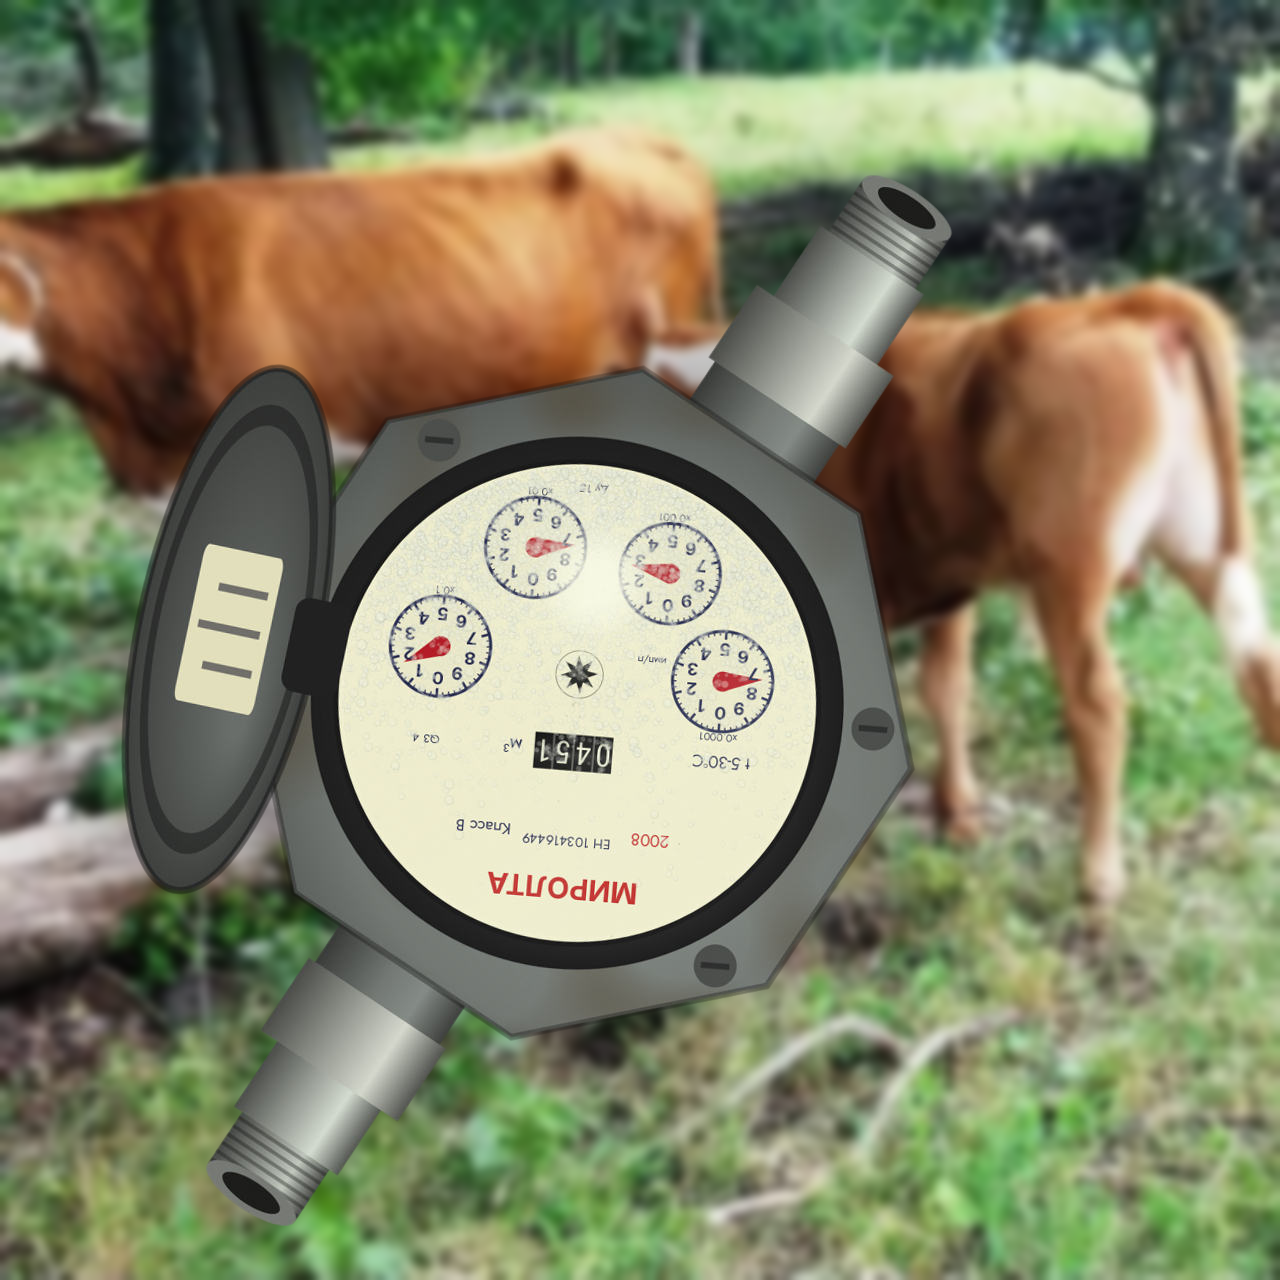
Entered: 451.1727 m³
